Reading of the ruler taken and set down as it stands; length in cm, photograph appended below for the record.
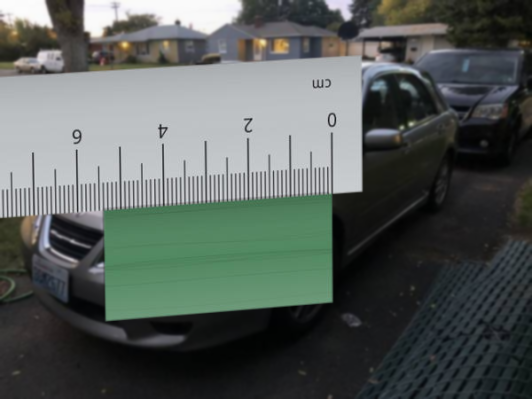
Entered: 5.4 cm
